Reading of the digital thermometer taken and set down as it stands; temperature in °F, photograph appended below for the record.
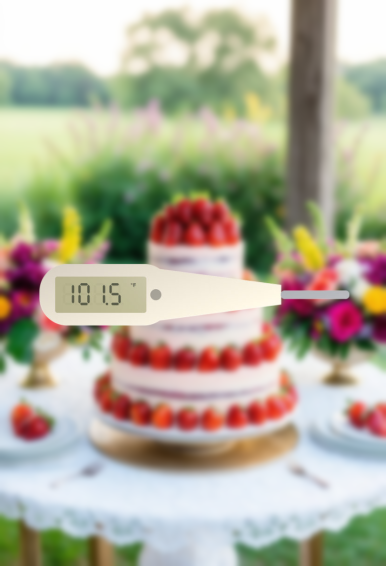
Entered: 101.5 °F
